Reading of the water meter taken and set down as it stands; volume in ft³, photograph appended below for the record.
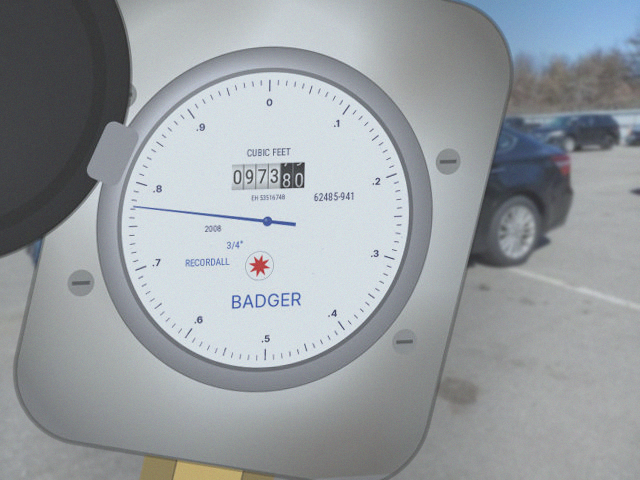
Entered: 97379.77 ft³
